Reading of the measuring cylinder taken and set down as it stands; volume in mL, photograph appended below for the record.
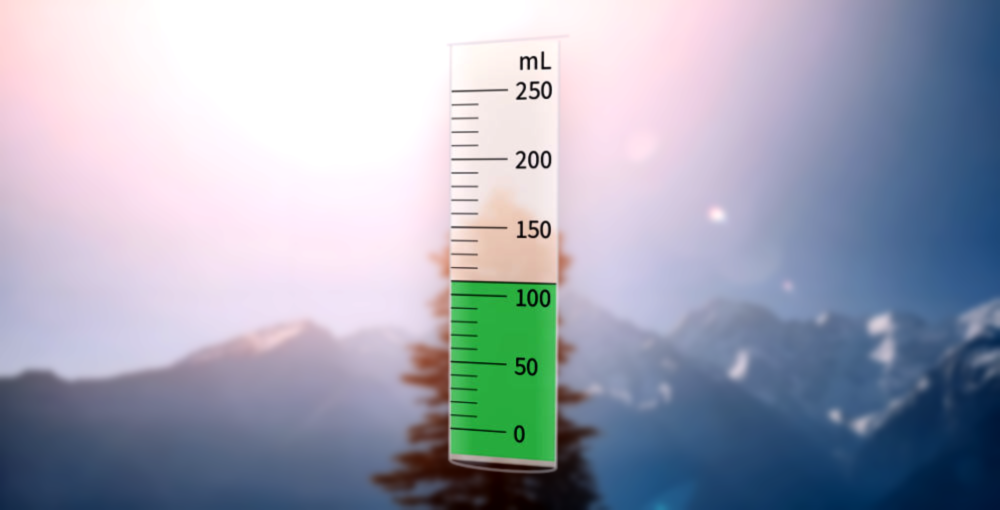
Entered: 110 mL
